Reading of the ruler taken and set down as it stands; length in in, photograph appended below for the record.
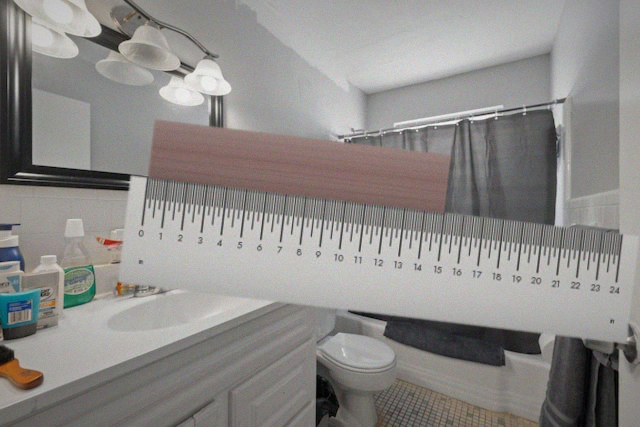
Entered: 15 in
